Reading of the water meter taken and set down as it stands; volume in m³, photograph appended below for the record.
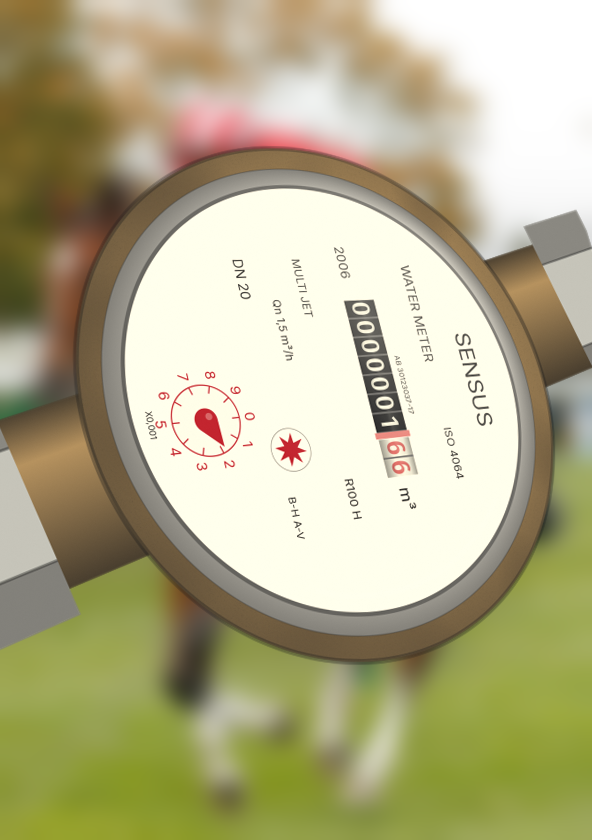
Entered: 1.661 m³
